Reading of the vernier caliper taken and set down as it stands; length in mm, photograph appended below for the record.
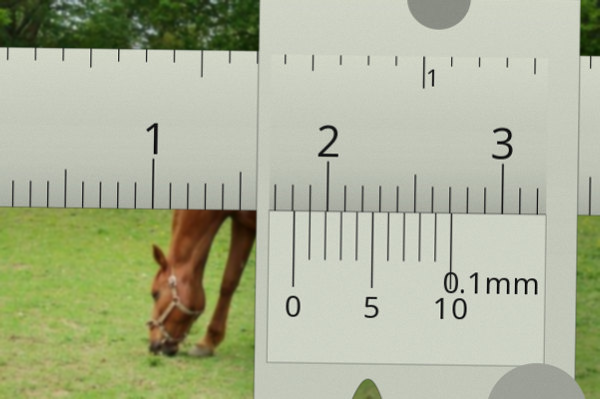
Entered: 18.1 mm
